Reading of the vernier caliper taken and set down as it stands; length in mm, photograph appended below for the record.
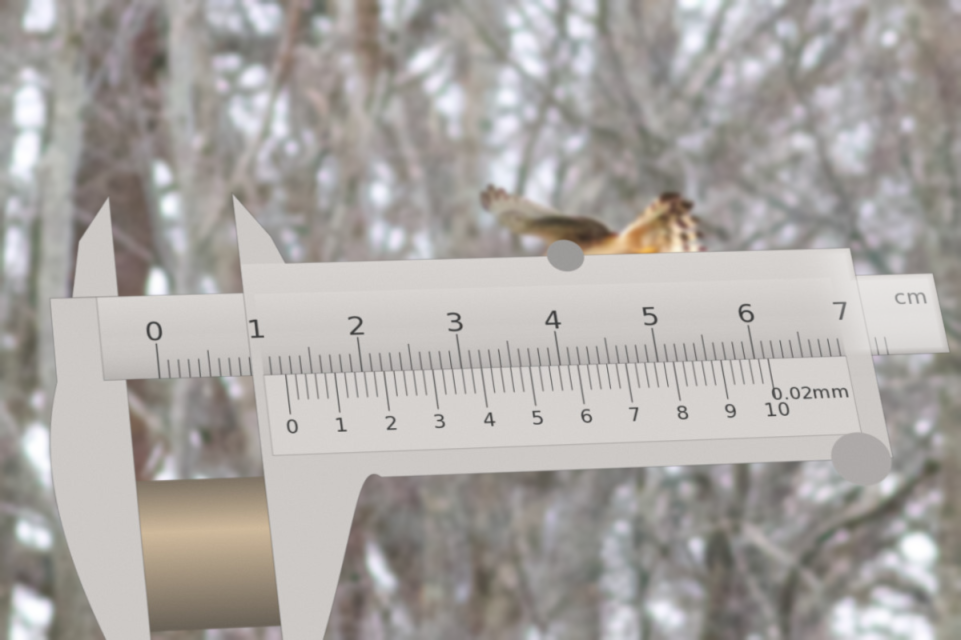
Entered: 12.4 mm
